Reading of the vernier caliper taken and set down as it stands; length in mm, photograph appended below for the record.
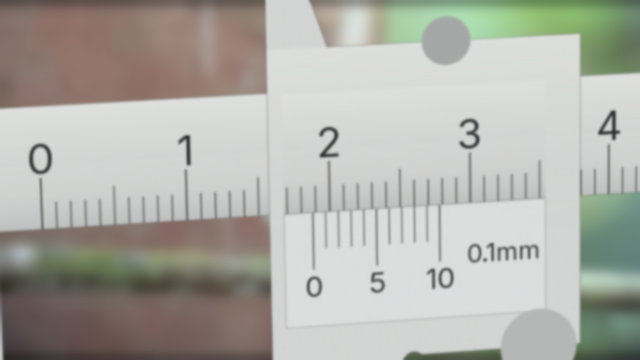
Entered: 18.8 mm
